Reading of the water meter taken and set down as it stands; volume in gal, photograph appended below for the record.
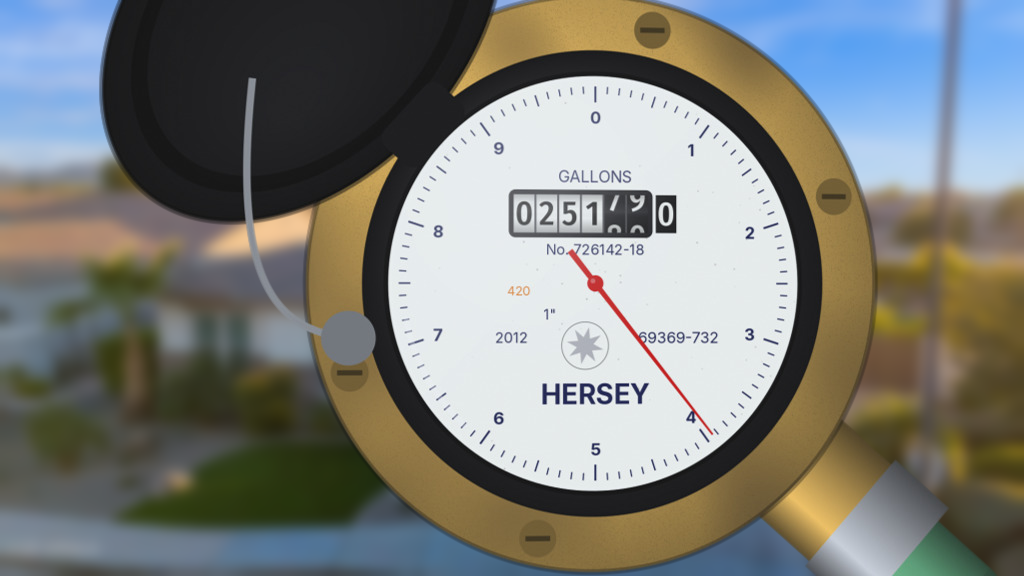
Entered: 251793.9 gal
